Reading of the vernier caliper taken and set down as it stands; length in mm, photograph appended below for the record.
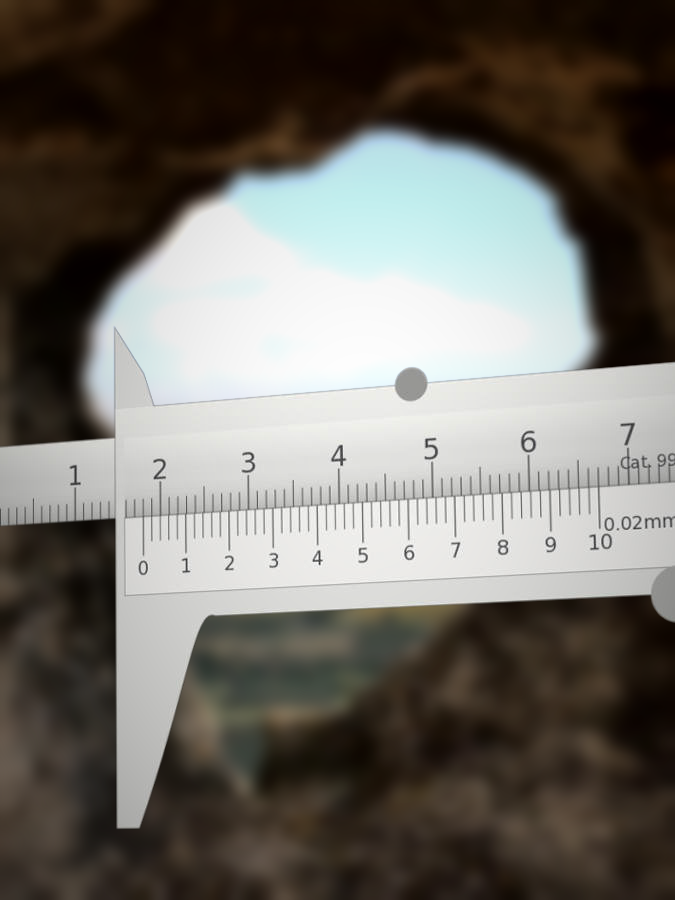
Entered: 18.0 mm
